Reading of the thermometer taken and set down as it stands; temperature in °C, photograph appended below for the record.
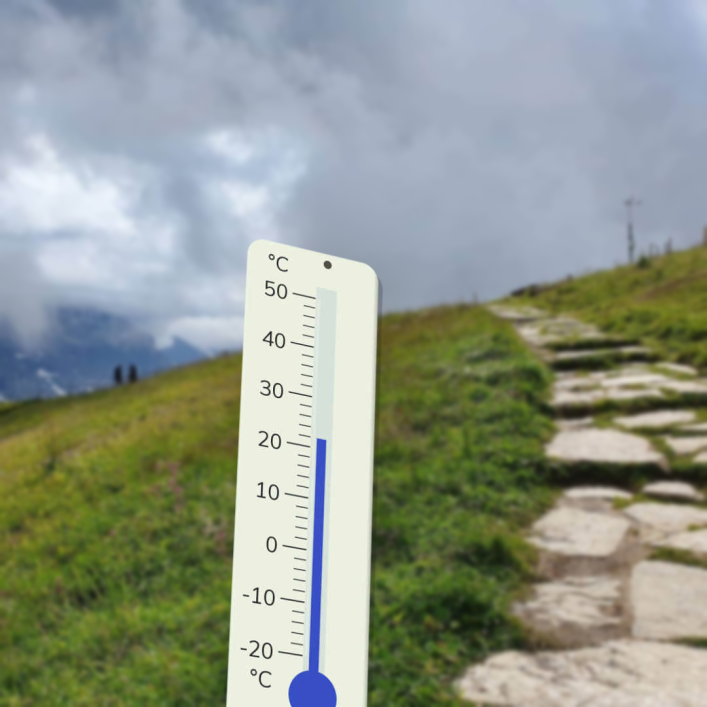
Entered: 22 °C
